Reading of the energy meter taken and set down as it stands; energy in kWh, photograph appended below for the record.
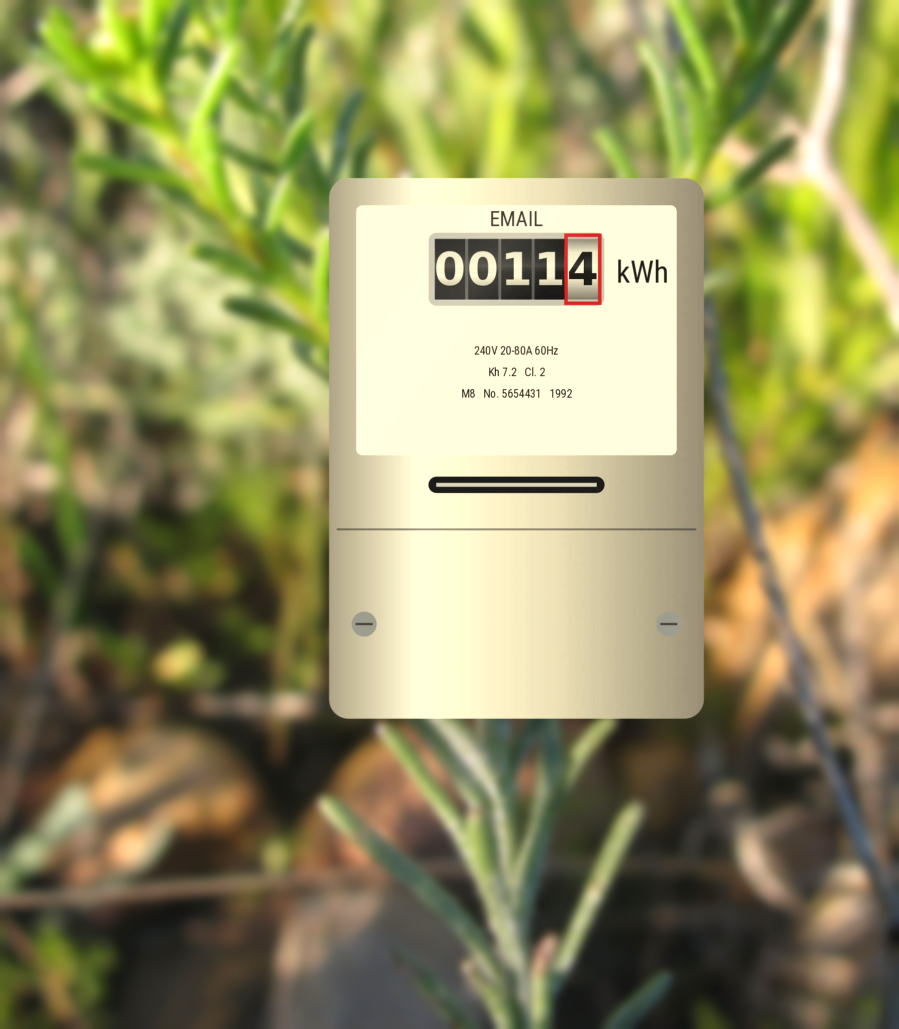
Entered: 11.4 kWh
